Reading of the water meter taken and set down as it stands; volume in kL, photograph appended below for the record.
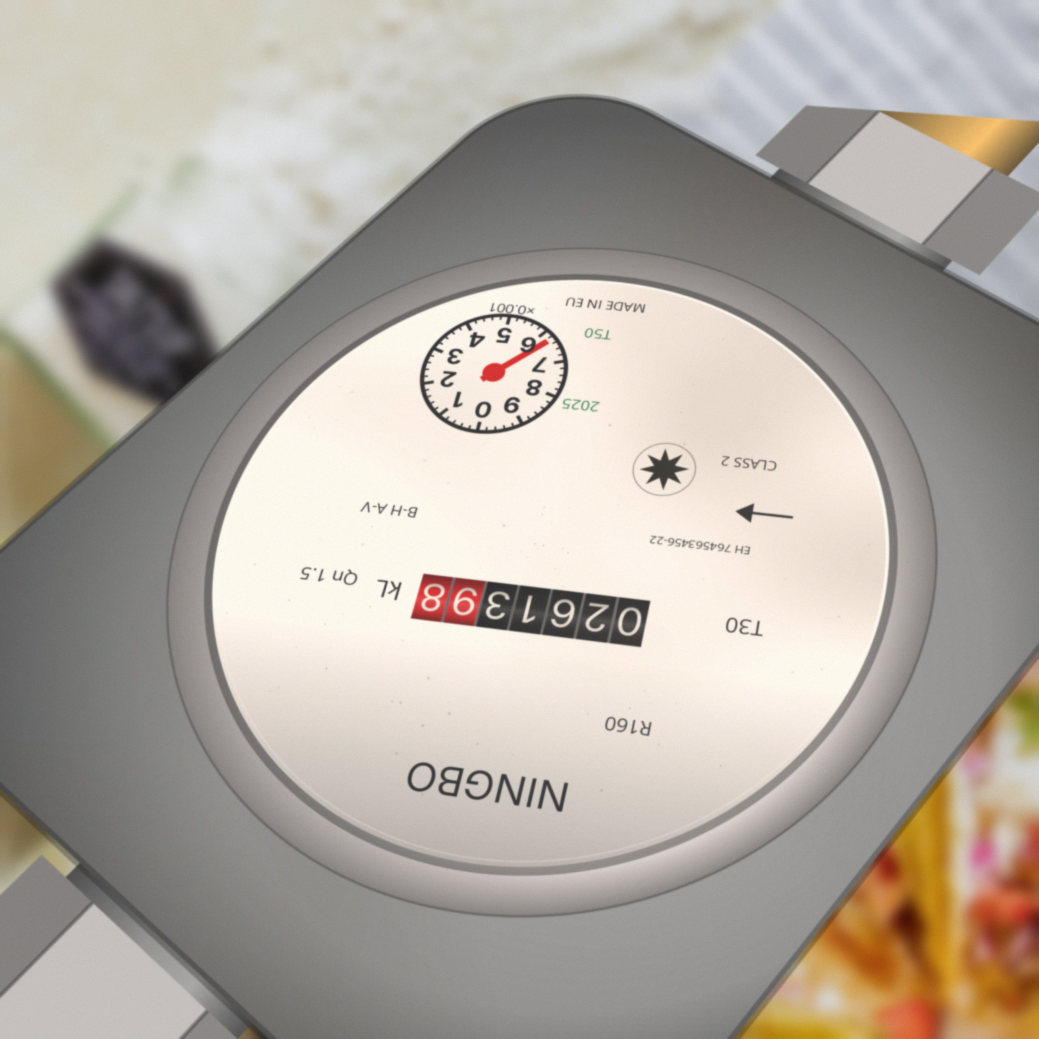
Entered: 2613.986 kL
